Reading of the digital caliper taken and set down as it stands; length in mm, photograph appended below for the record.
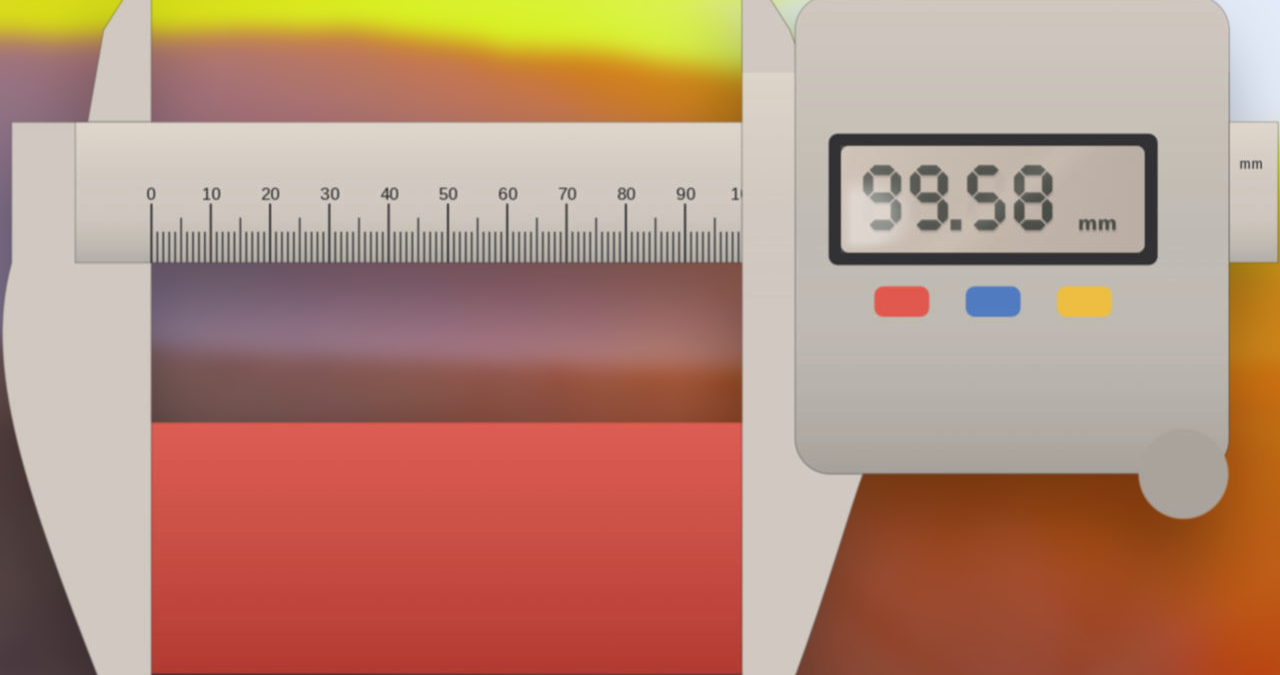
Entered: 99.58 mm
